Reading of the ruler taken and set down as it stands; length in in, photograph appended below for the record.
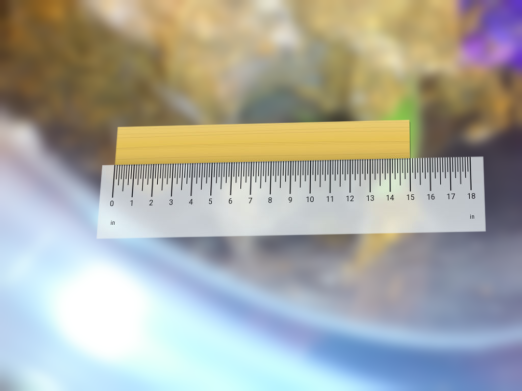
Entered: 15 in
